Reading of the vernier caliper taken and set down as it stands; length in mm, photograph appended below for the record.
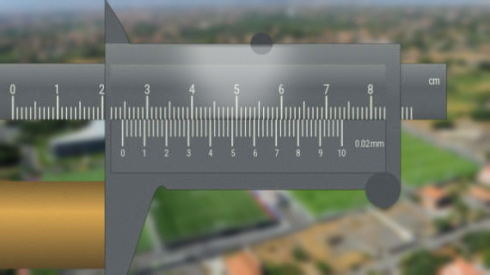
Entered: 24.5 mm
